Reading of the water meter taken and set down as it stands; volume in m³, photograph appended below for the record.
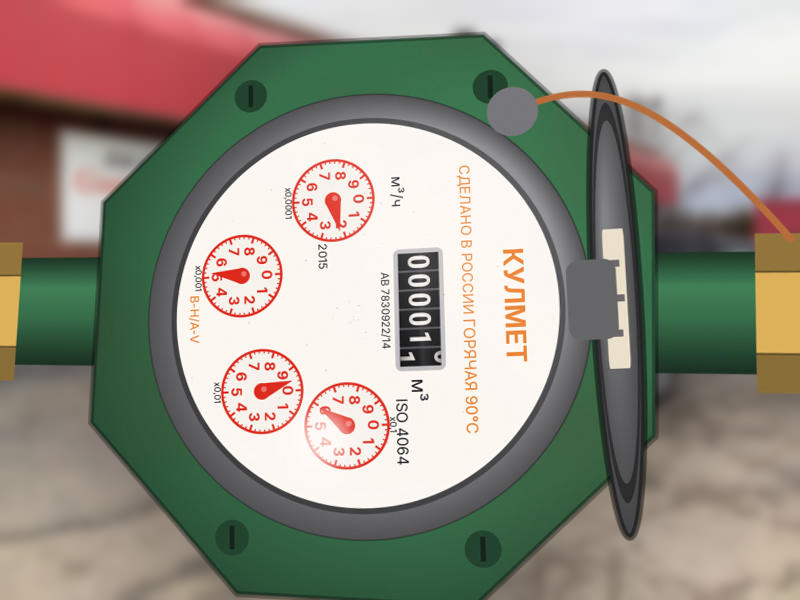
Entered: 10.5952 m³
